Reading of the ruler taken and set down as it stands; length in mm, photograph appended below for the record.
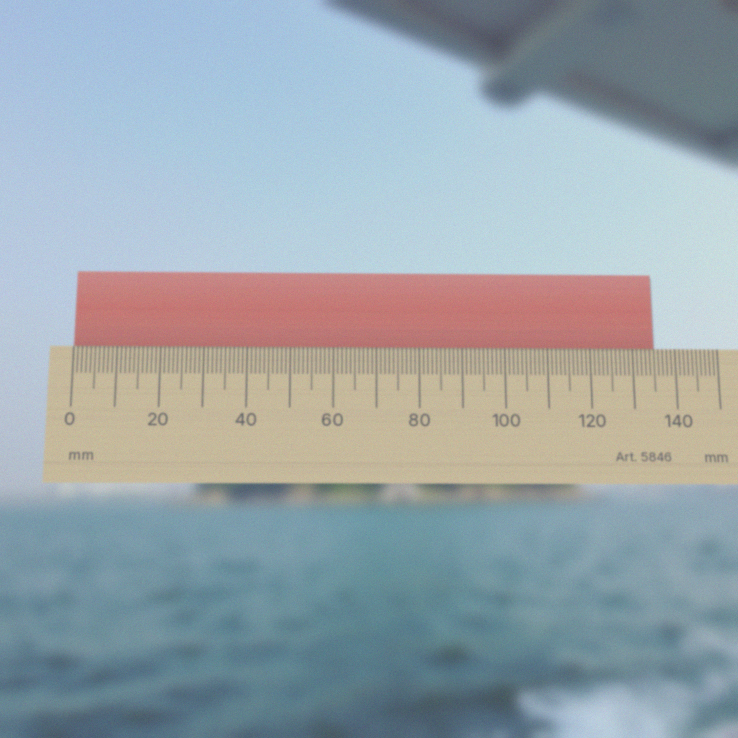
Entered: 135 mm
